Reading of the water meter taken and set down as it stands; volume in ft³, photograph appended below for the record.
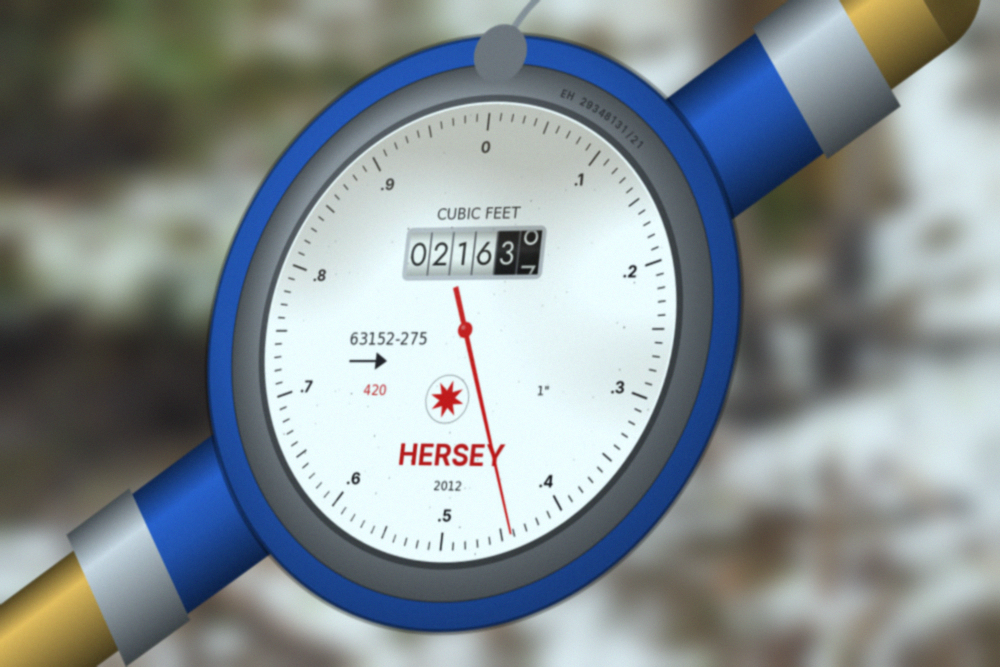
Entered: 21636.44 ft³
